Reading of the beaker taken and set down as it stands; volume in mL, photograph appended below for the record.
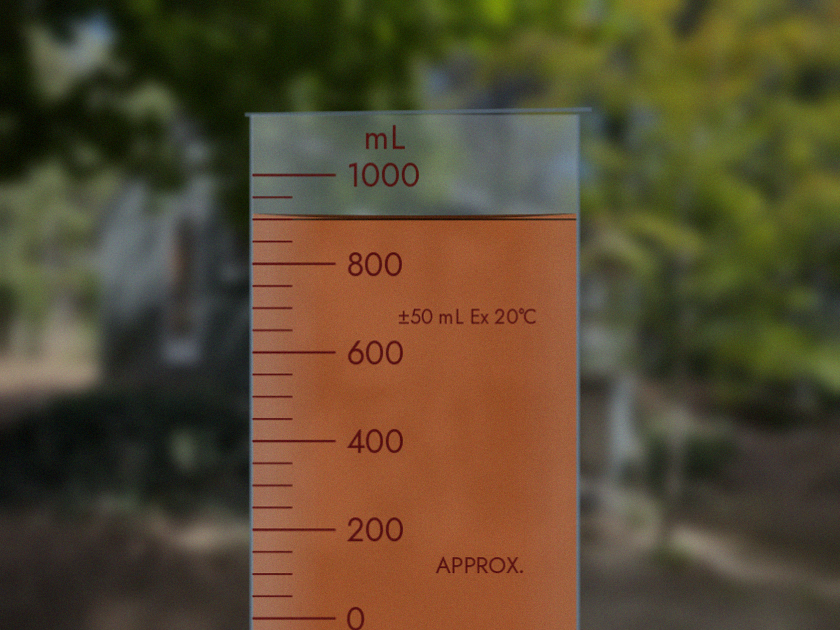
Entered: 900 mL
